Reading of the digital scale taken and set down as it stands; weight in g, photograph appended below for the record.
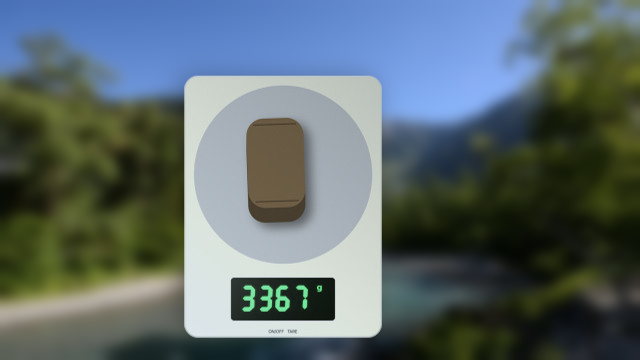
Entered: 3367 g
